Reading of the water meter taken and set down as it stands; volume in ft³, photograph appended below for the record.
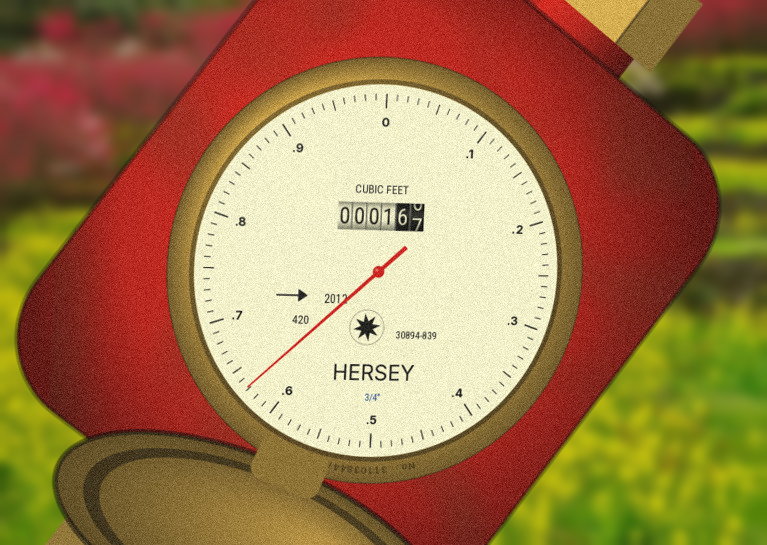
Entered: 166.63 ft³
